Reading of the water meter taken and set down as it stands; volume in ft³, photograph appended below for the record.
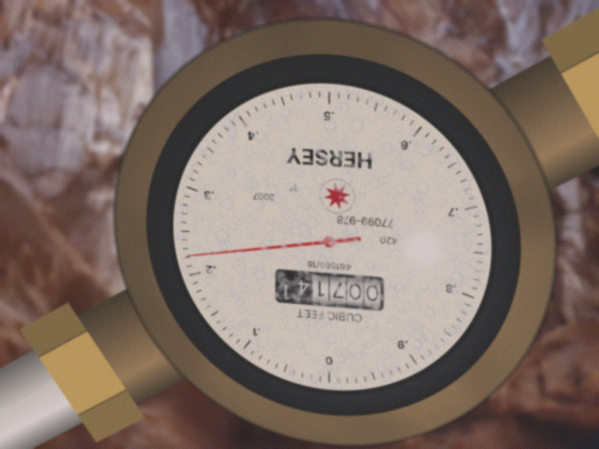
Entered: 7141.22 ft³
